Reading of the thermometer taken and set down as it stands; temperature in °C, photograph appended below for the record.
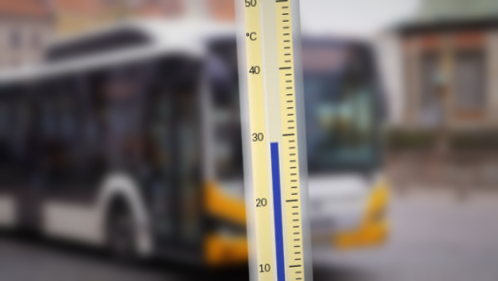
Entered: 29 °C
